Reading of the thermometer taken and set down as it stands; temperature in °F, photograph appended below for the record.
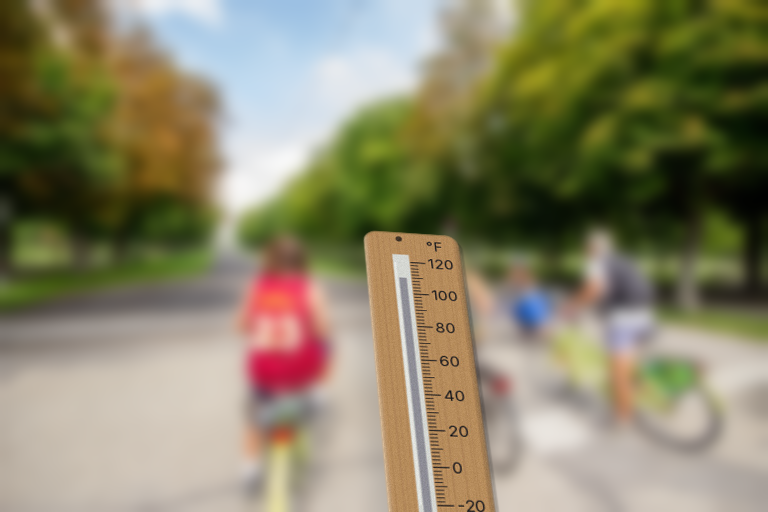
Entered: 110 °F
